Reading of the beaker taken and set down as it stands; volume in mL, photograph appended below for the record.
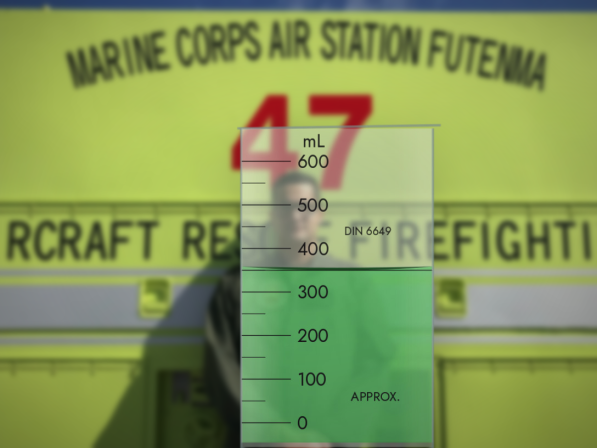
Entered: 350 mL
